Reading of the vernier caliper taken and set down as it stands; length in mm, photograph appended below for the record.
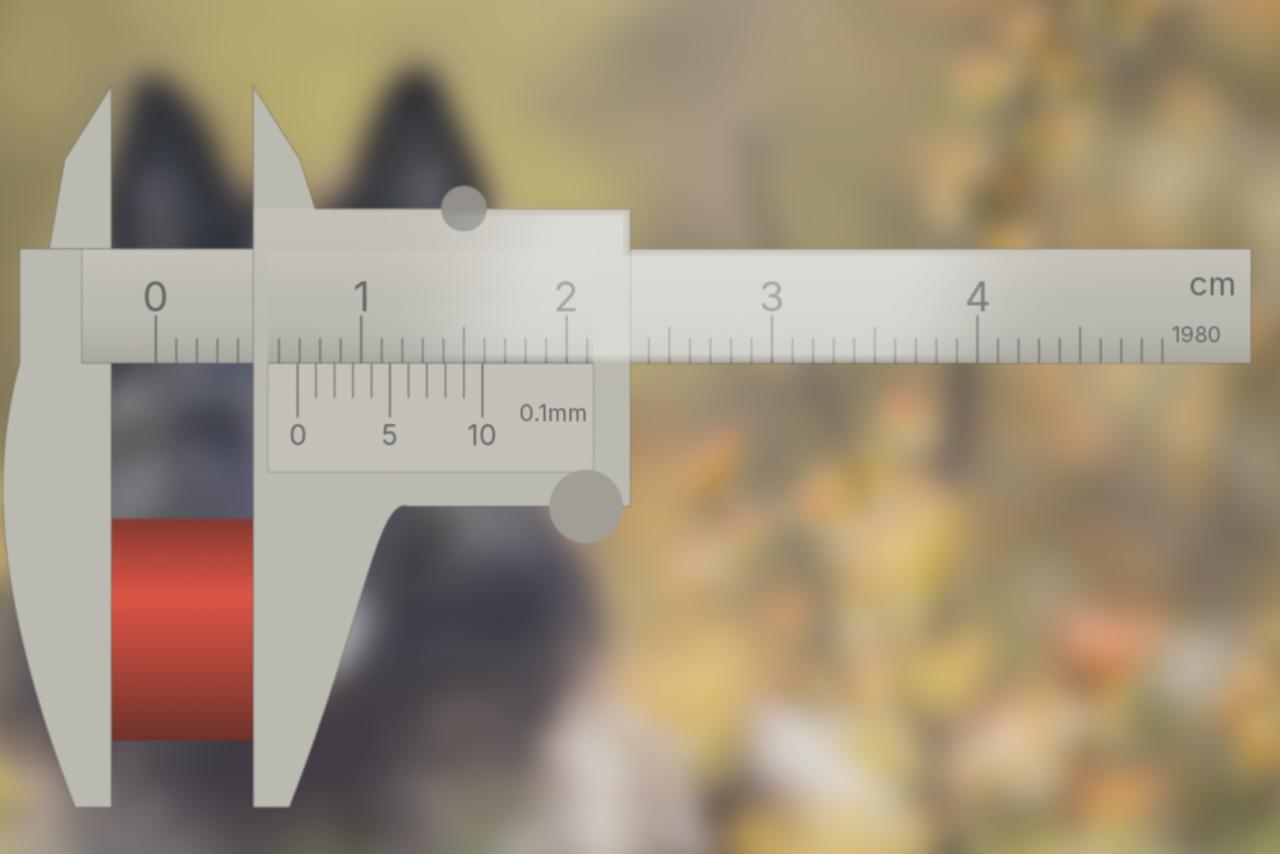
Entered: 6.9 mm
